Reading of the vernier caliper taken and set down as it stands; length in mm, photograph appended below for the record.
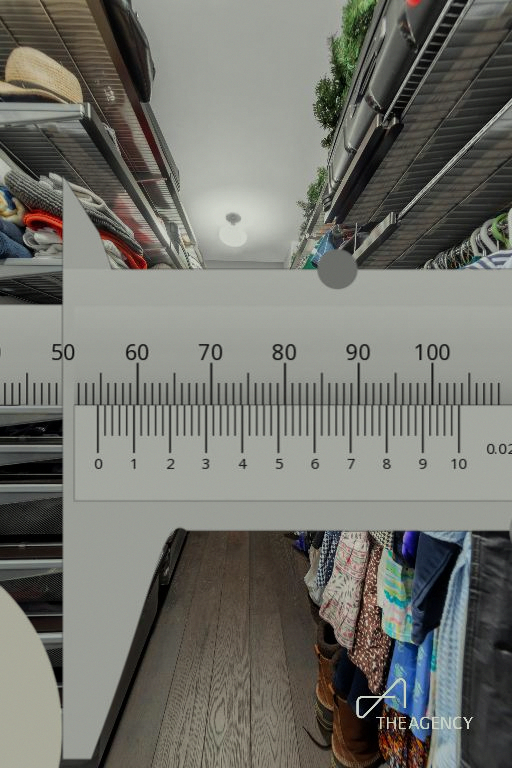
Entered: 54.6 mm
